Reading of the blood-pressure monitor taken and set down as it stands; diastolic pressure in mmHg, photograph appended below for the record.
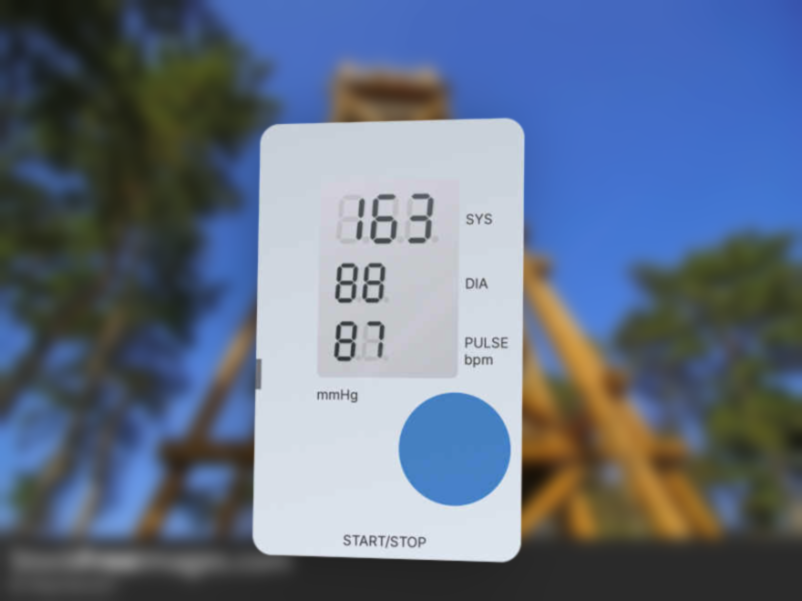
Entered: 88 mmHg
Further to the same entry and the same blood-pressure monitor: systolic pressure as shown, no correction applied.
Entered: 163 mmHg
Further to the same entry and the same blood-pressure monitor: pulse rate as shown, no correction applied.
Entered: 87 bpm
